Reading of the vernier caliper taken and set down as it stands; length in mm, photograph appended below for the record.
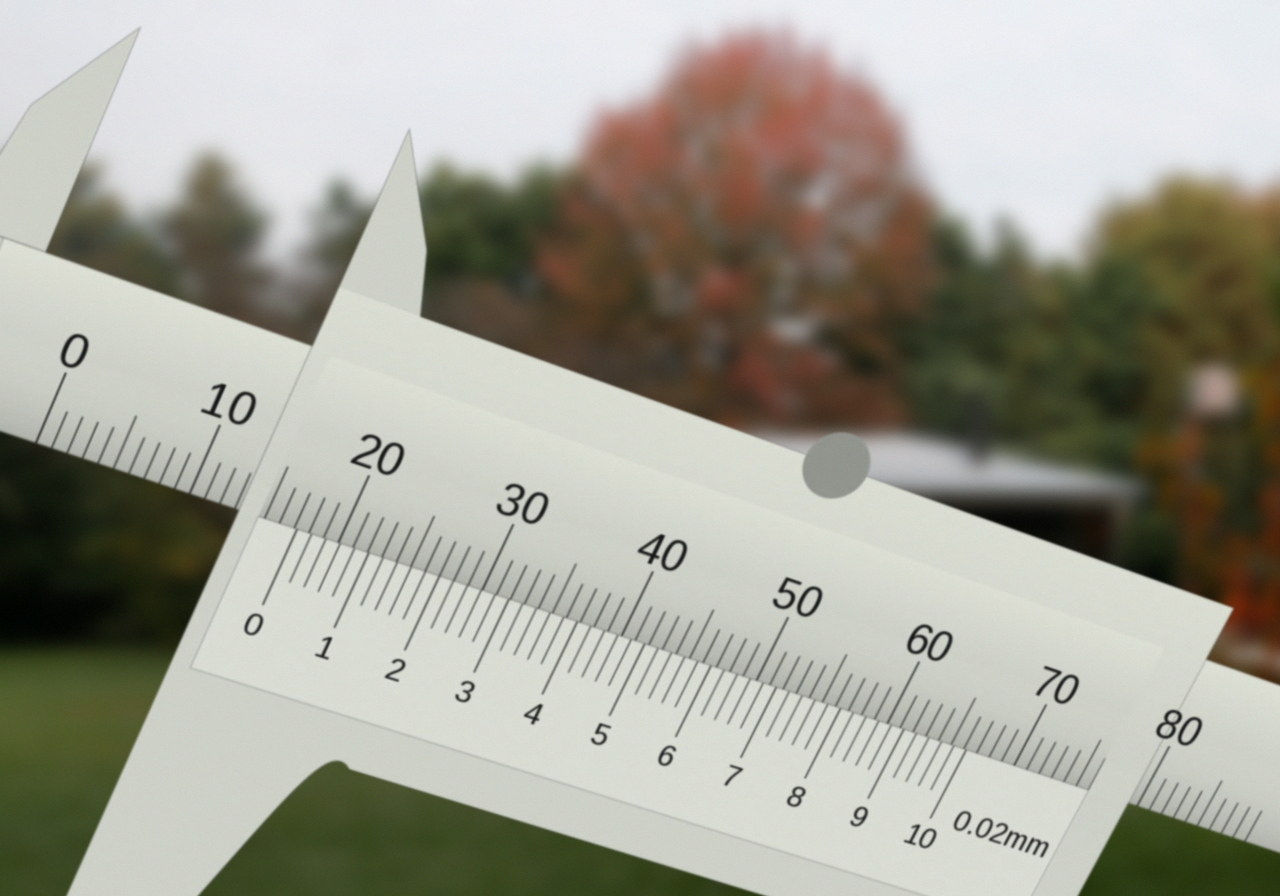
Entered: 17.2 mm
